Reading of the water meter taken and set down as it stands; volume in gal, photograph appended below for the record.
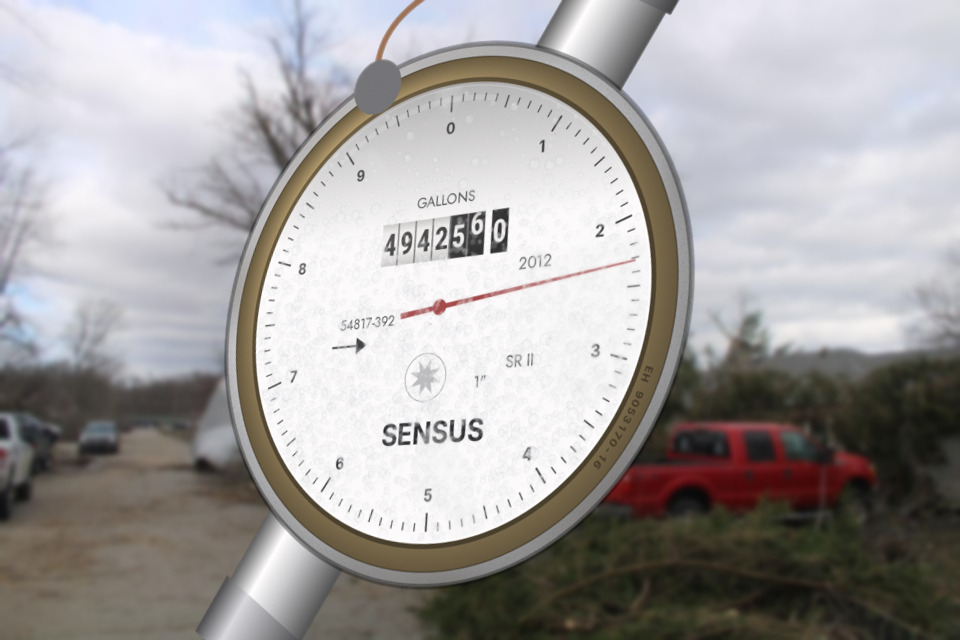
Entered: 4942562.3 gal
